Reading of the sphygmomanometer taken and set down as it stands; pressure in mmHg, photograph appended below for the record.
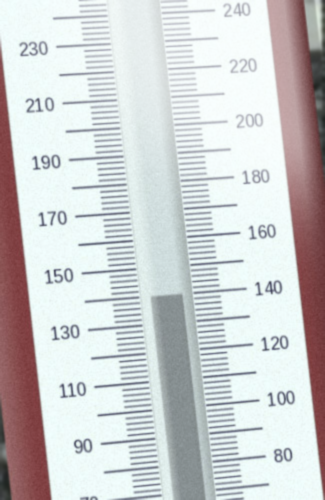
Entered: 140 mmHg
